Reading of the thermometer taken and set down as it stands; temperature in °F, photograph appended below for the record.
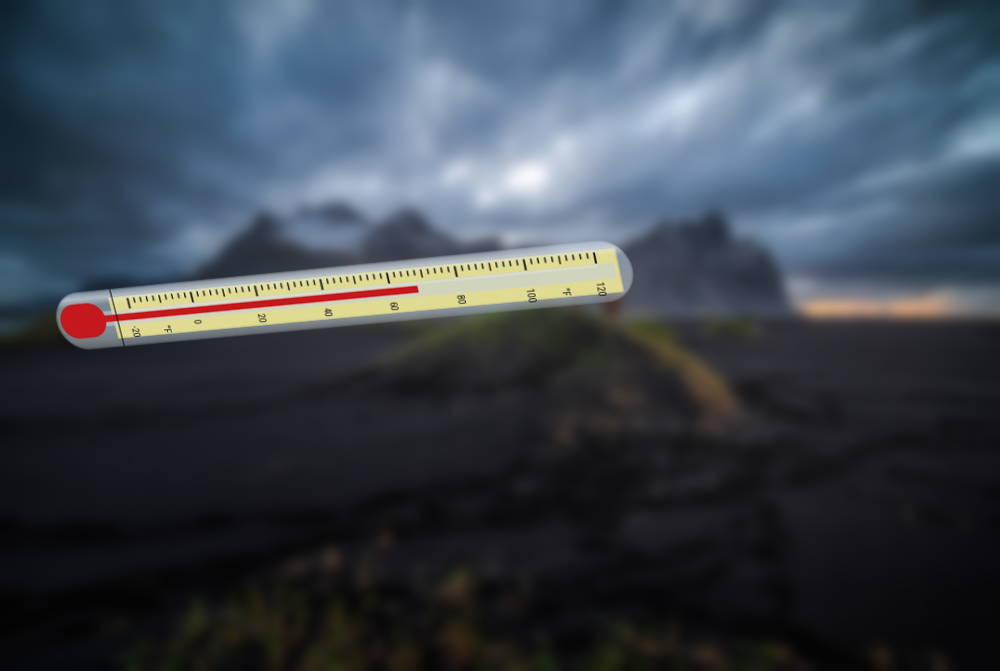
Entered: 68 °F
